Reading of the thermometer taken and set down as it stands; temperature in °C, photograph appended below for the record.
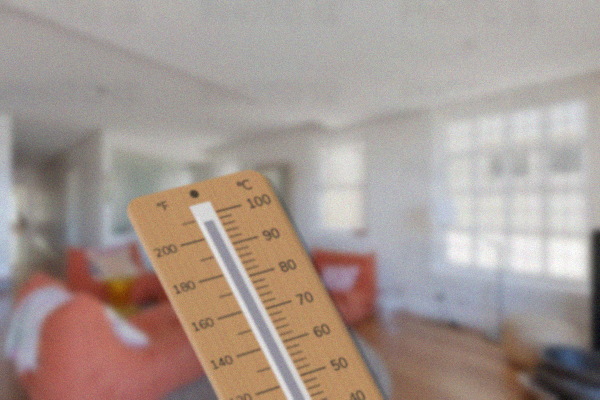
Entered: 98 °C
